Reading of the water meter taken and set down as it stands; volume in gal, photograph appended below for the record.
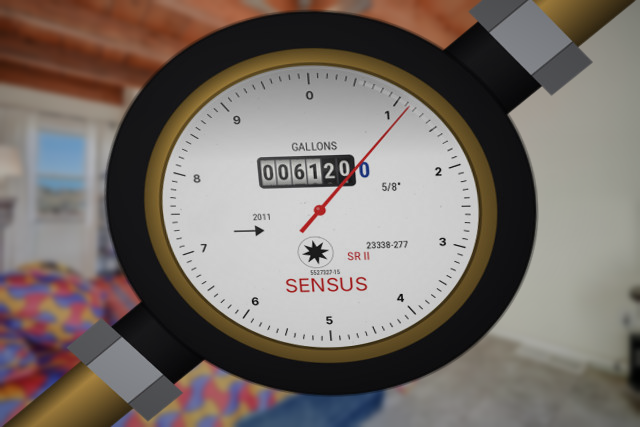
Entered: 61201.1 gal
